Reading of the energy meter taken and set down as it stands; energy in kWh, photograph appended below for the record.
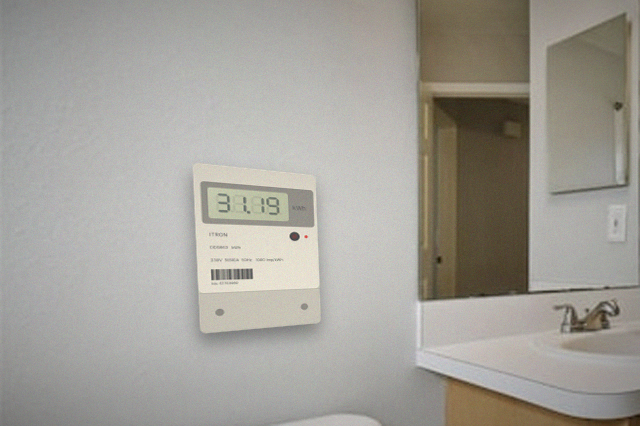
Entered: 31.19 kWh
